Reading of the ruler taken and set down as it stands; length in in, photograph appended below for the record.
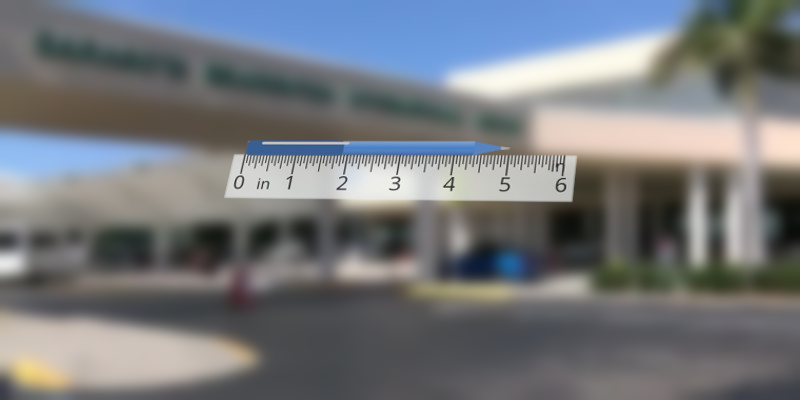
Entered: 5 in
